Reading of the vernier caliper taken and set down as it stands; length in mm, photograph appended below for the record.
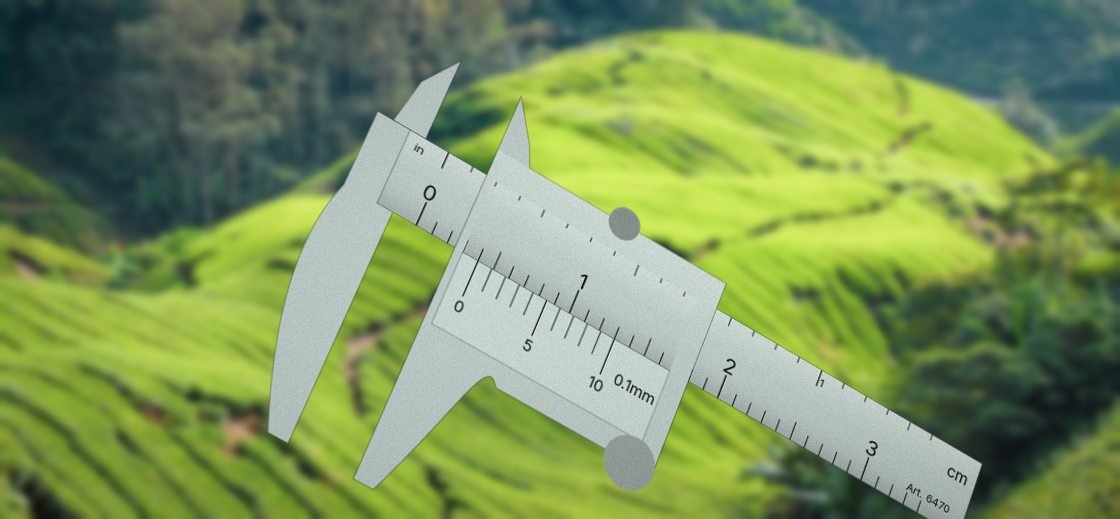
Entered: 4.0 mm
